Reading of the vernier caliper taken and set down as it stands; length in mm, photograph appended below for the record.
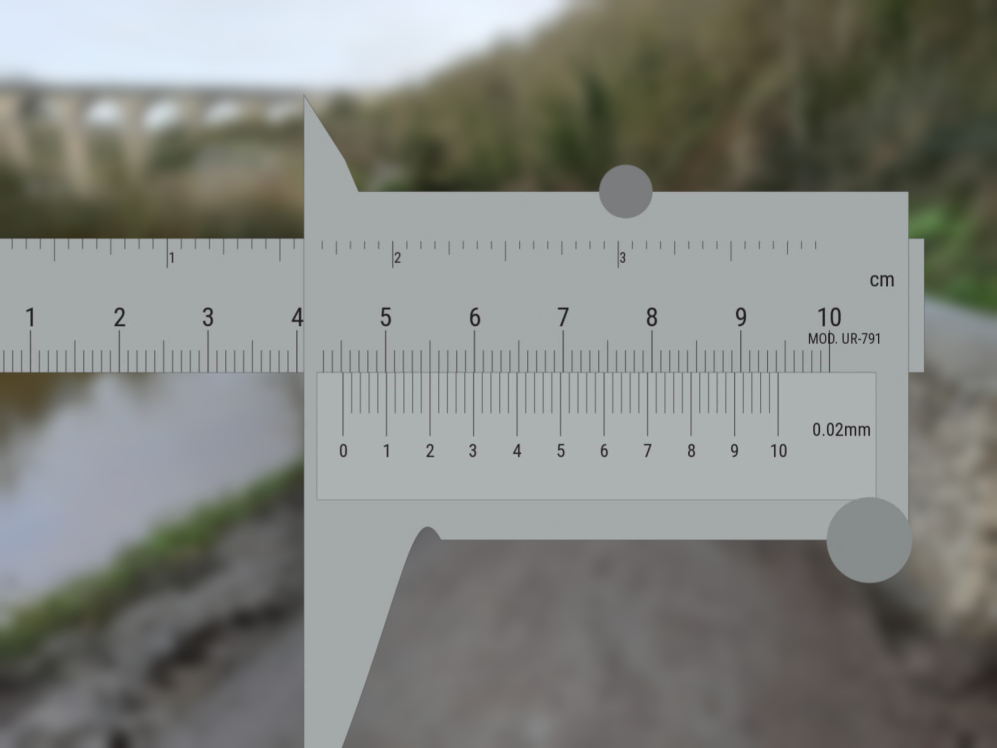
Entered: 45.2 mm
